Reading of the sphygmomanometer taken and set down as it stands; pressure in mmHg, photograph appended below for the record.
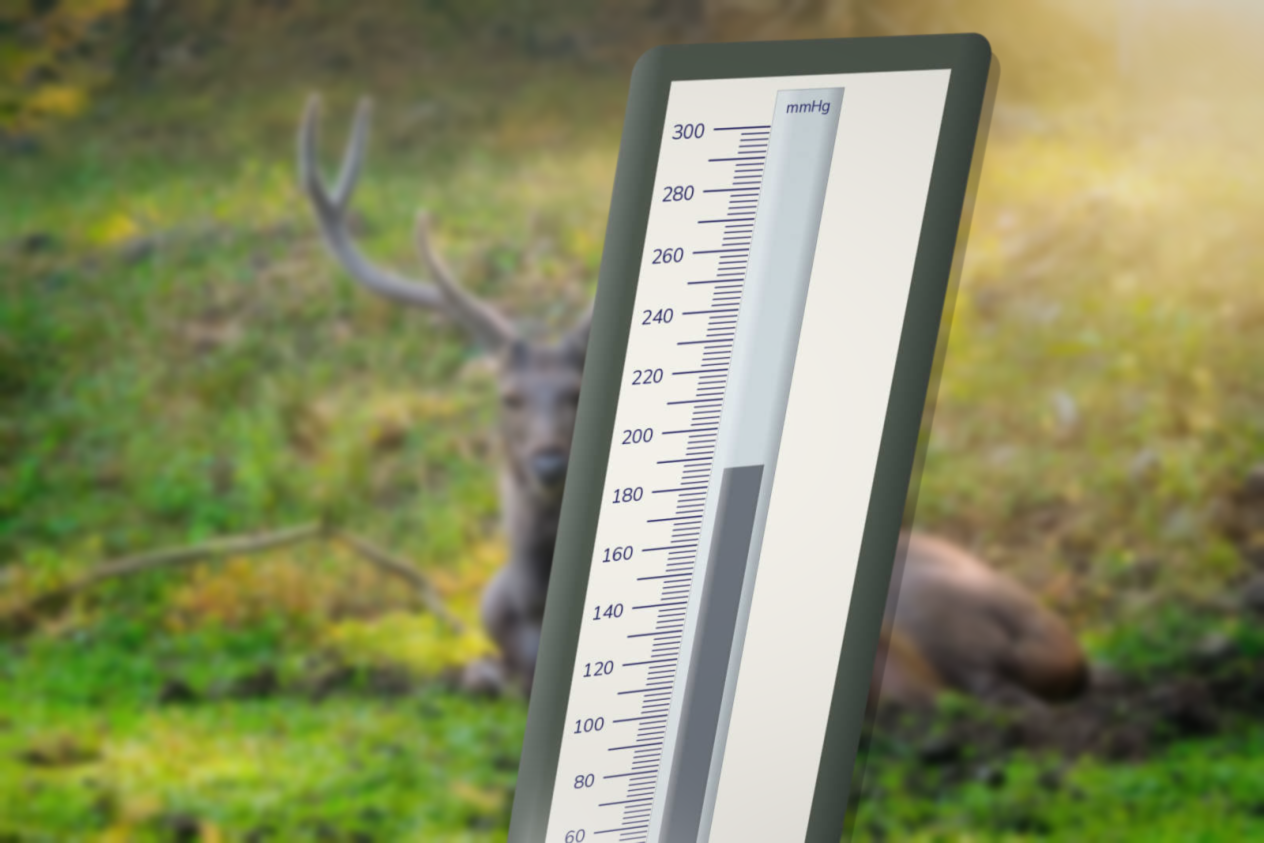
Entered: 186 mmHg
